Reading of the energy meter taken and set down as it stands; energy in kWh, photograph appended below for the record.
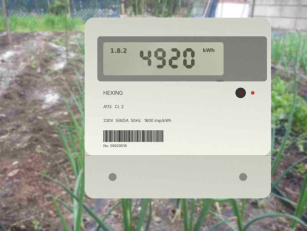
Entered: 4920 kWh
